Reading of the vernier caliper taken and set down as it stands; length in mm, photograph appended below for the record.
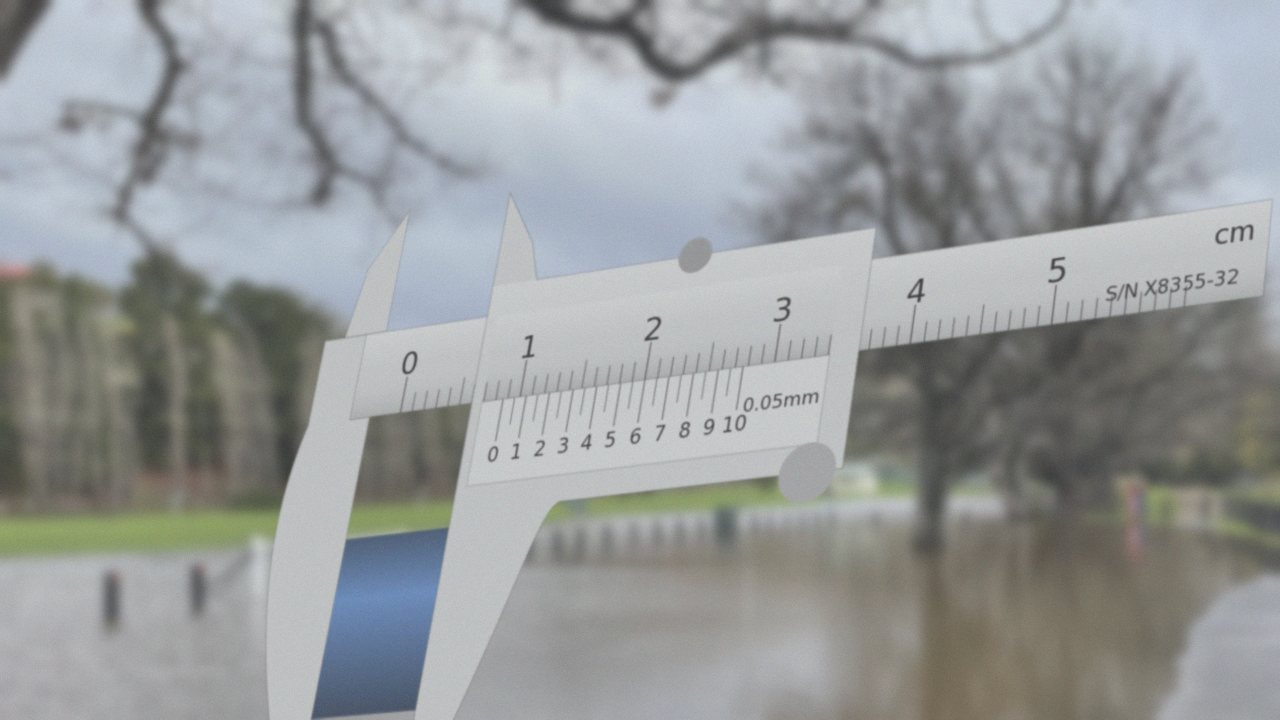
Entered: 8.6 mm
